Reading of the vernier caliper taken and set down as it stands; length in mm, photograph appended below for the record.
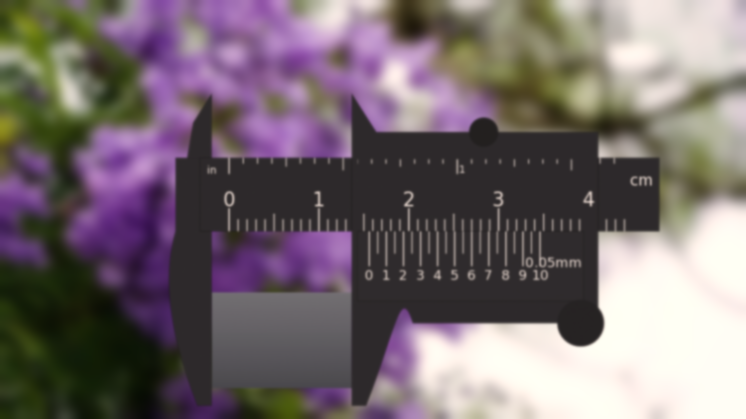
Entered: 15.6 mm
